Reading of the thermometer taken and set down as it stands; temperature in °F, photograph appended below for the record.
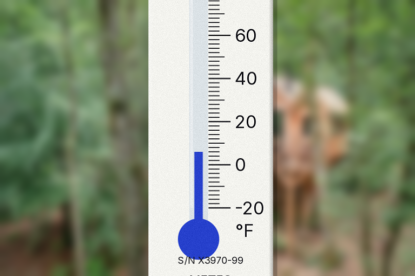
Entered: 6 °F
